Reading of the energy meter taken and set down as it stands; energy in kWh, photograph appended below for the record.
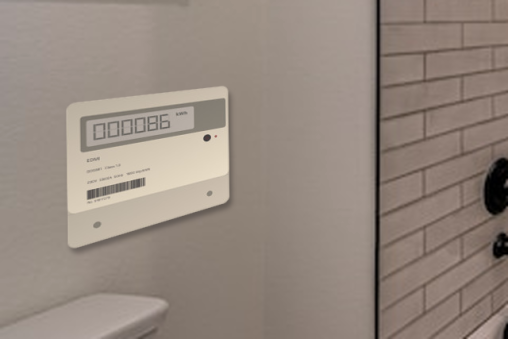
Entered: 86 kWh
